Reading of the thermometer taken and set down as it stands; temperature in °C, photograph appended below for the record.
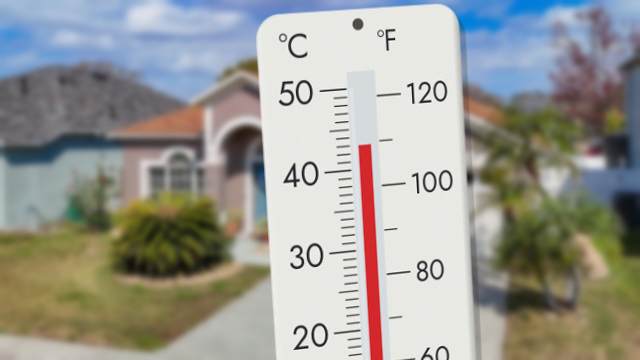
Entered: 43 °C
